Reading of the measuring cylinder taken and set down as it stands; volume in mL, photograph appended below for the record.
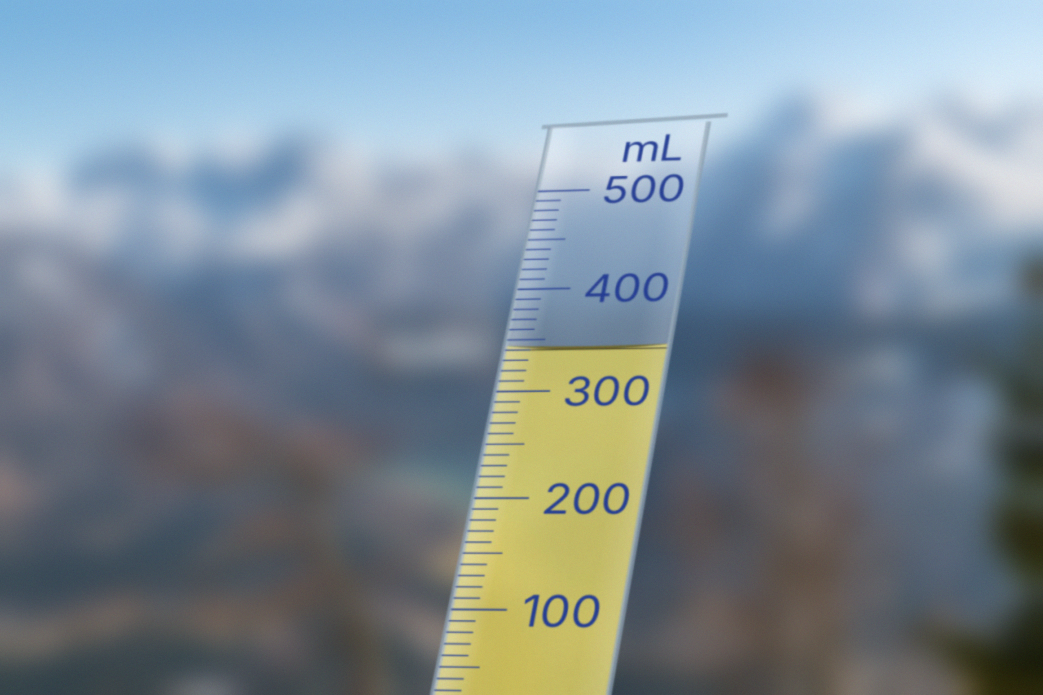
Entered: 340 mL
